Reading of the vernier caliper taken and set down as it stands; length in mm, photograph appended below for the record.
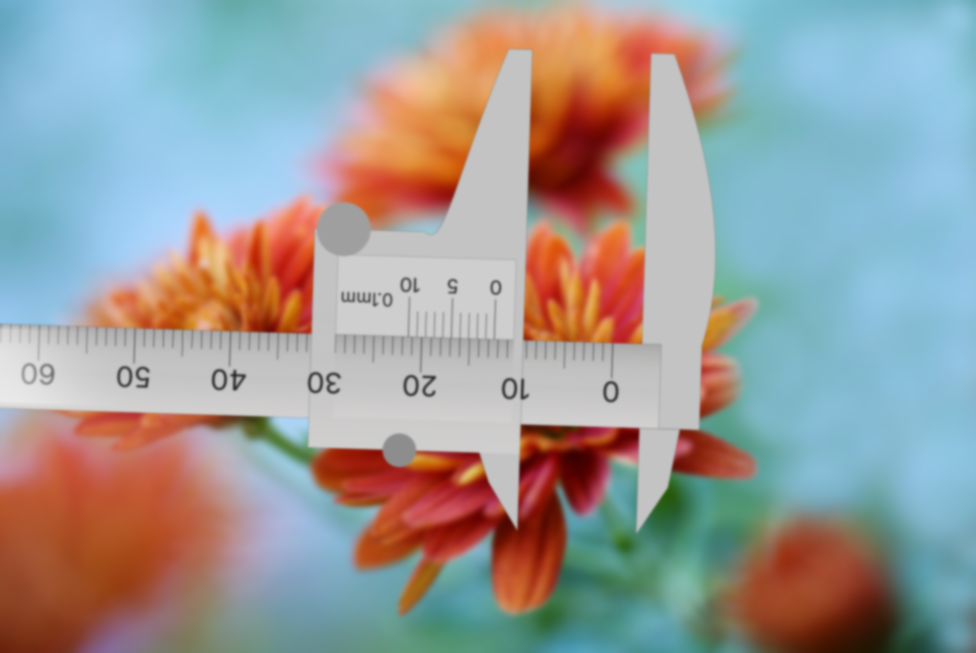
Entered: 12.4 mm
